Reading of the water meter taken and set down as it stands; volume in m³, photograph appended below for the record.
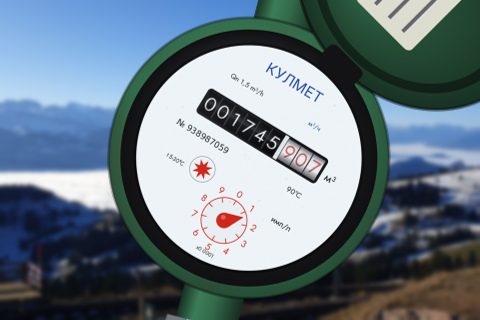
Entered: 1745.9071 m³
